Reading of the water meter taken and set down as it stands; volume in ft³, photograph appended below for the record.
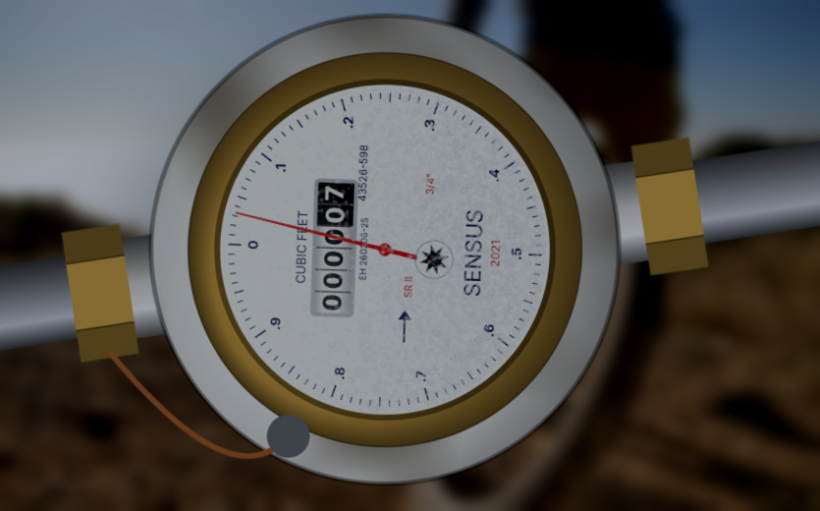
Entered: 7.03 ft³
